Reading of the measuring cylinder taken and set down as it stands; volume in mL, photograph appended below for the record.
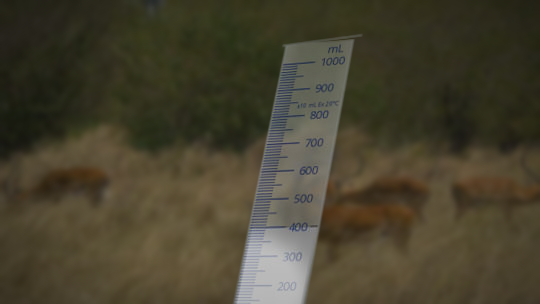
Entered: 400 mL
